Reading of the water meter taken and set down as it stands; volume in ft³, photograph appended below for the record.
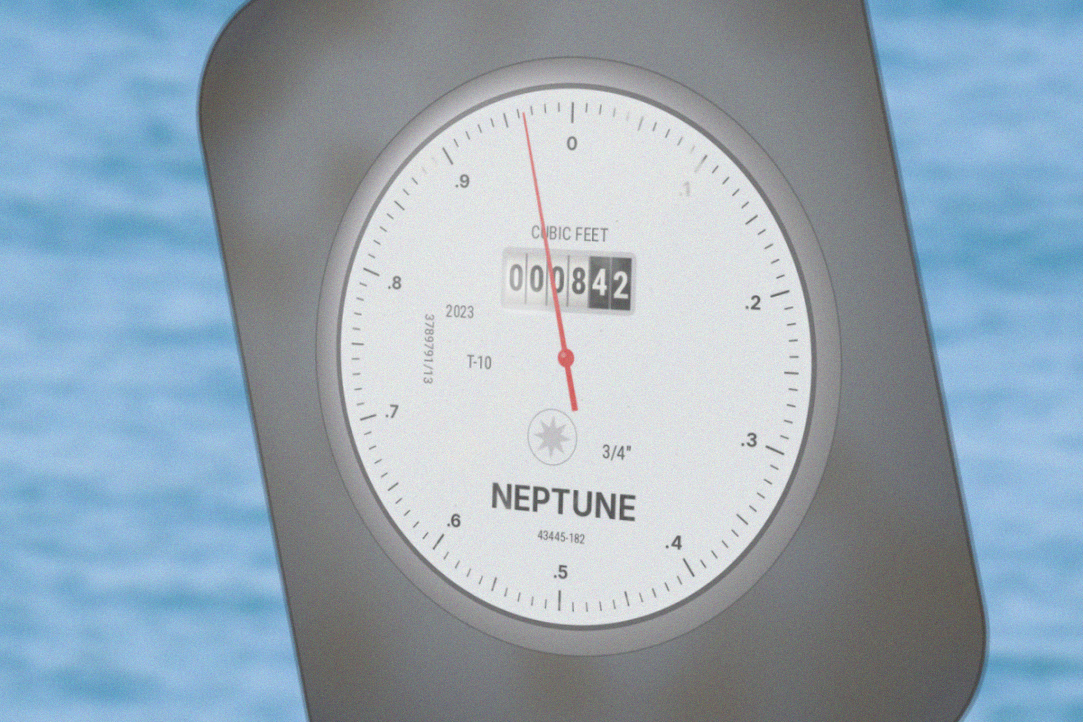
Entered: 841.96 ft³
